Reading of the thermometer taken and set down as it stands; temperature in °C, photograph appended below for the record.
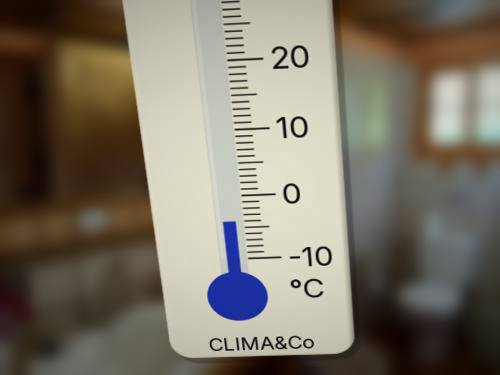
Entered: -4 °C
